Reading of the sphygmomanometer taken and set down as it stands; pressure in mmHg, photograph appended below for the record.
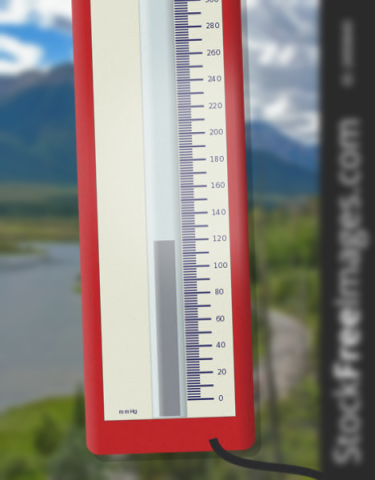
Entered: 120 mmHg
